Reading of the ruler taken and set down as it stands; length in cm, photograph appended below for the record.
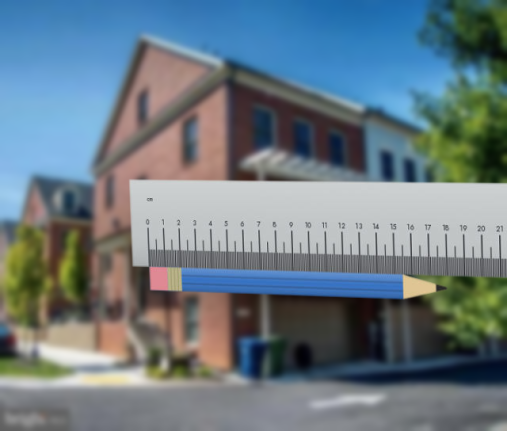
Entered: 18 cm
